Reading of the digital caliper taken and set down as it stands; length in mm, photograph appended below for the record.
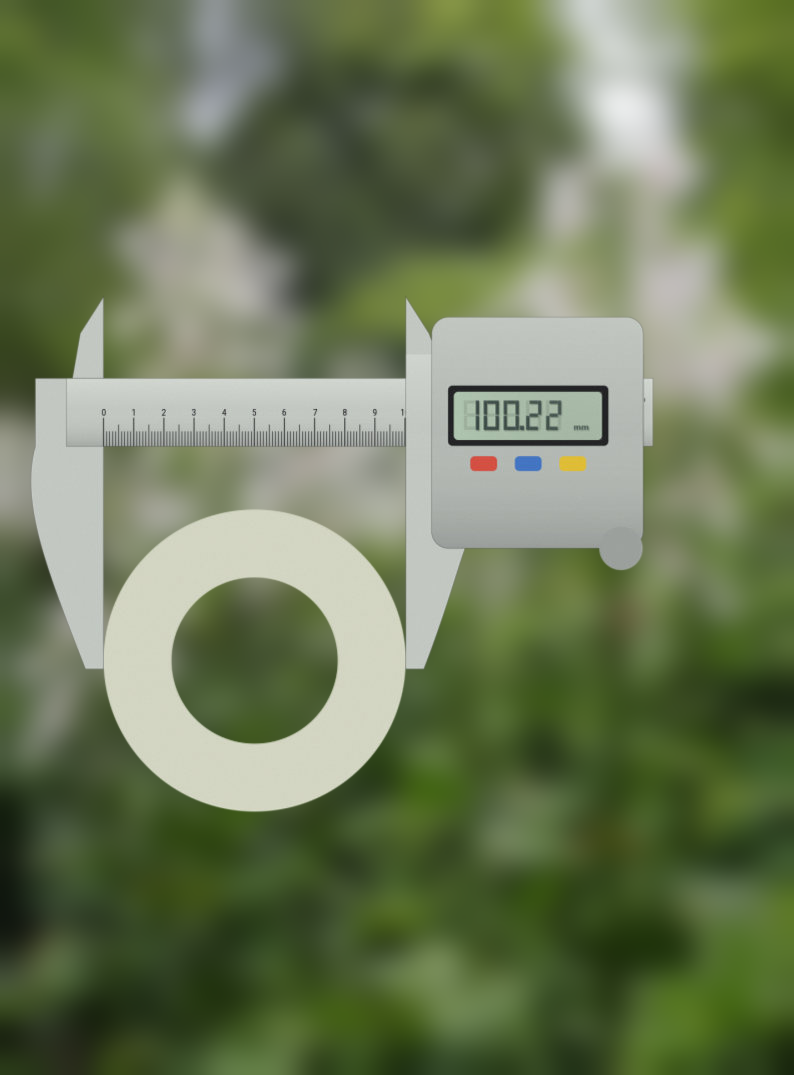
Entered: 100.22 mm
